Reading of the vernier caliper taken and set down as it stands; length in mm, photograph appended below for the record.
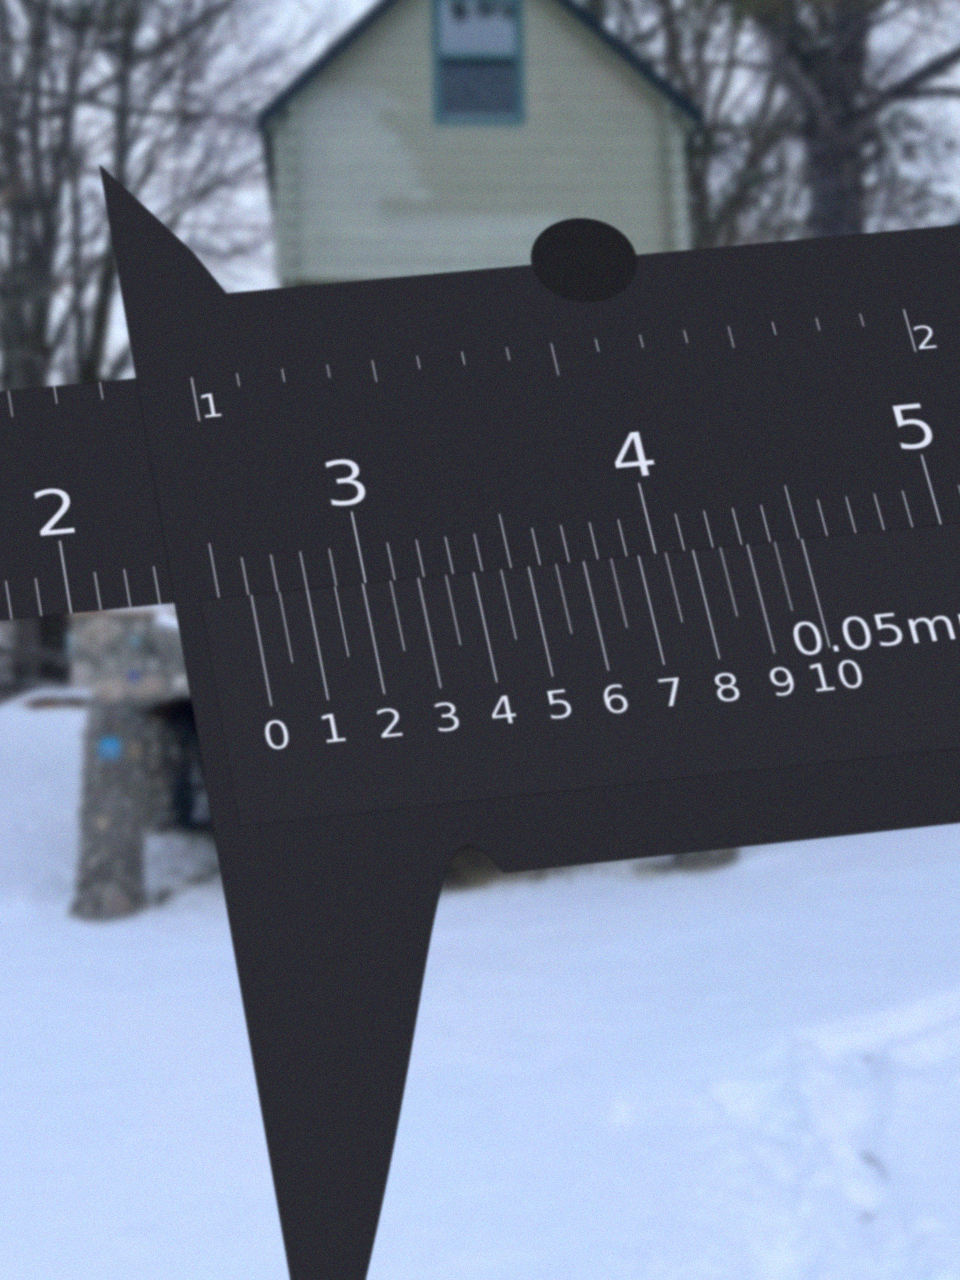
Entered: 26.1 mm
